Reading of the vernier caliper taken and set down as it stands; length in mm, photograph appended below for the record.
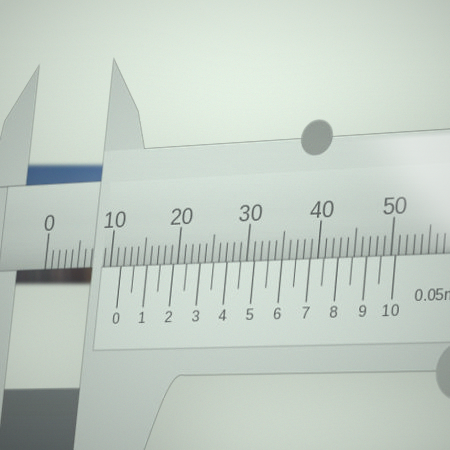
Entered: 11.6 mm
